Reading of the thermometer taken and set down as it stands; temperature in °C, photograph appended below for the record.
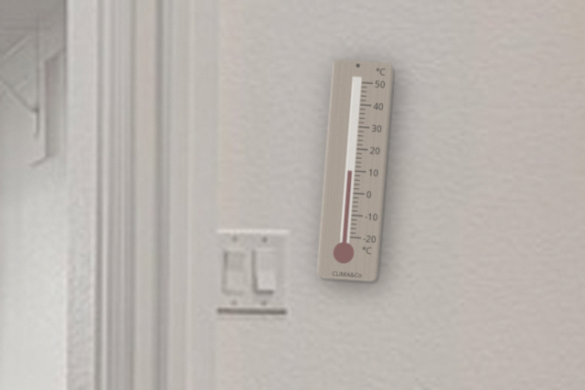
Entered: 10 °C
